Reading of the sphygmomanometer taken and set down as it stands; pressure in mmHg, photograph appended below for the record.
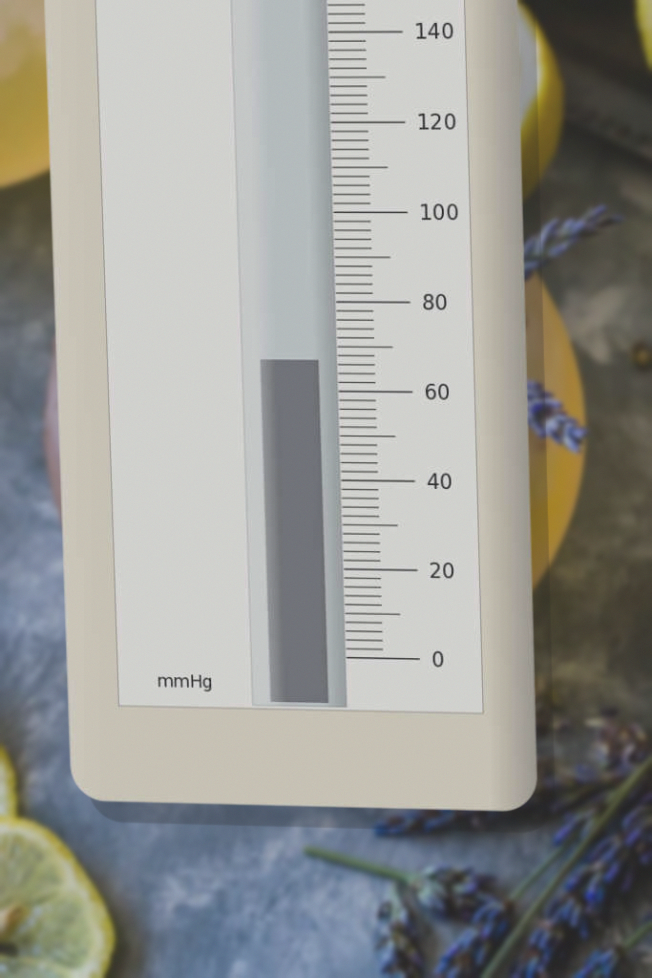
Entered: 67 mmHg
